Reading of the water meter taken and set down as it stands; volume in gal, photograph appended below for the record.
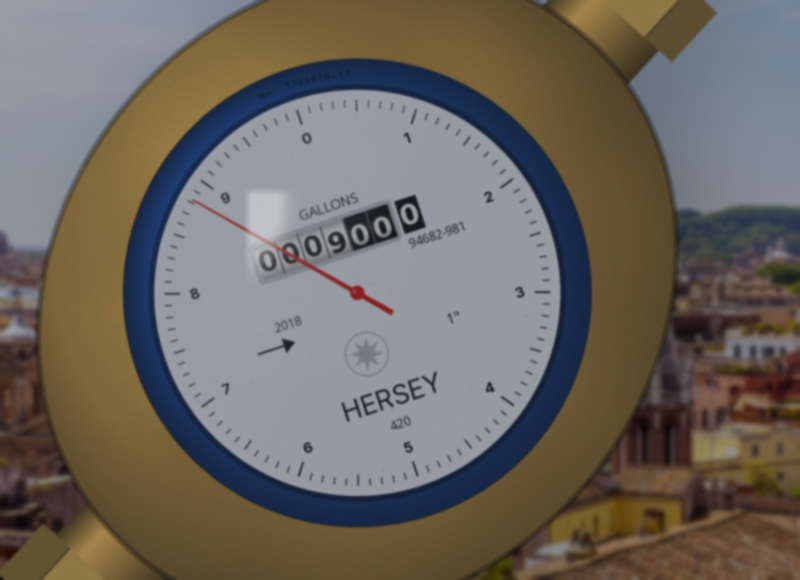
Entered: 8998.8 gal
